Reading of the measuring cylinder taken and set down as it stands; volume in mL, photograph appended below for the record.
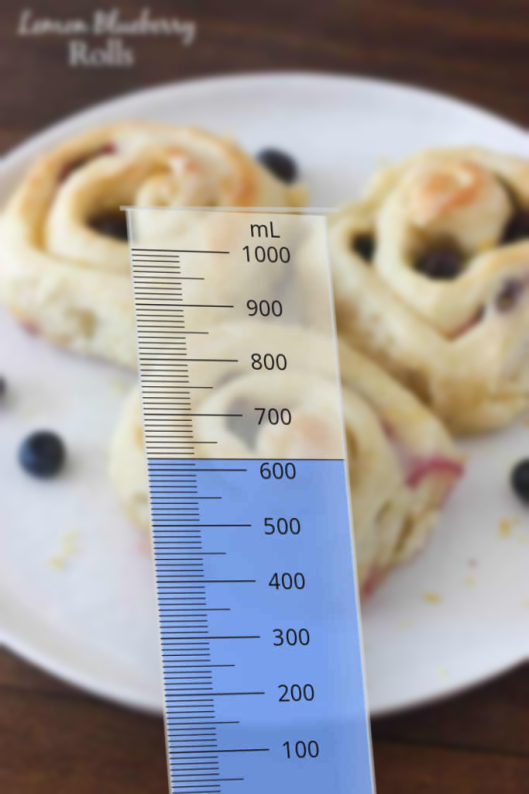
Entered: 620 mL
